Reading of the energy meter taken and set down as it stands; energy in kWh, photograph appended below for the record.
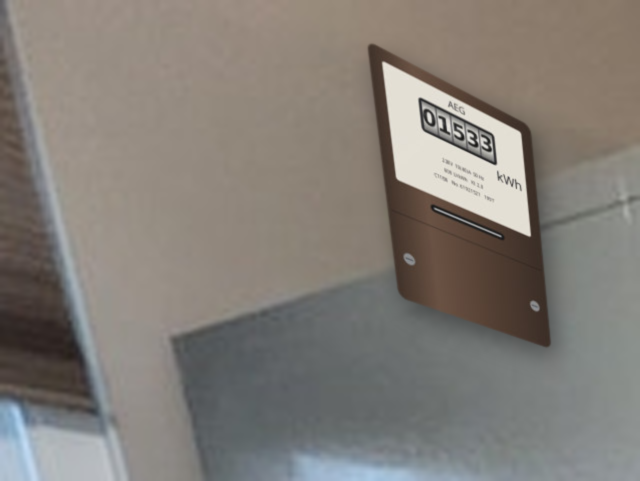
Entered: 1533 kWh
